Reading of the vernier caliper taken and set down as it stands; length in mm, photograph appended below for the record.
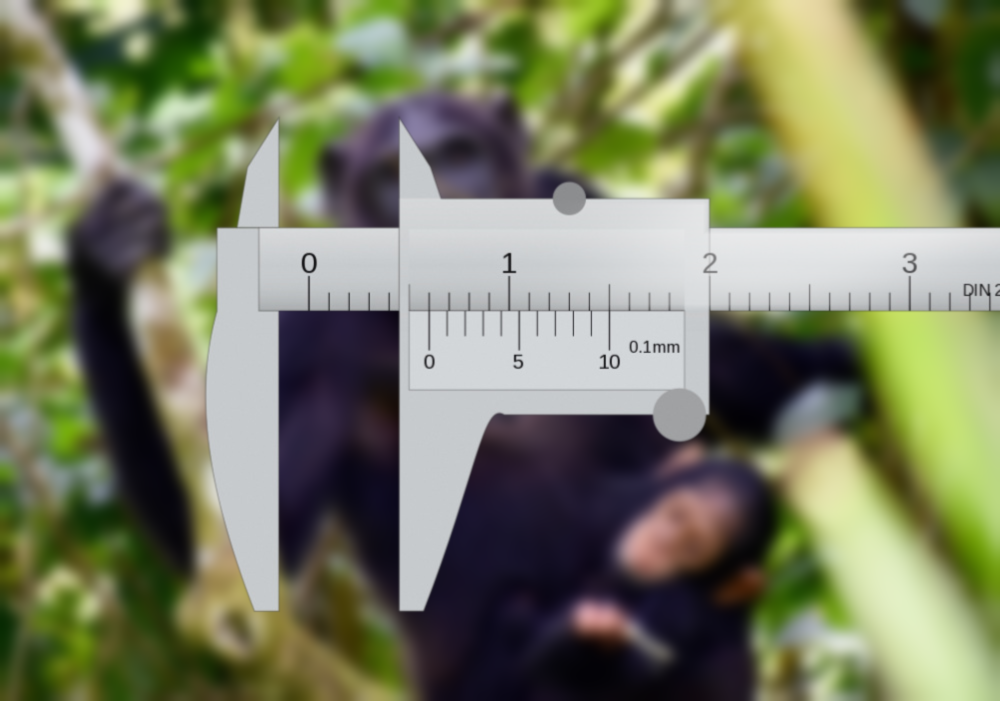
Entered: 6.0 mm
